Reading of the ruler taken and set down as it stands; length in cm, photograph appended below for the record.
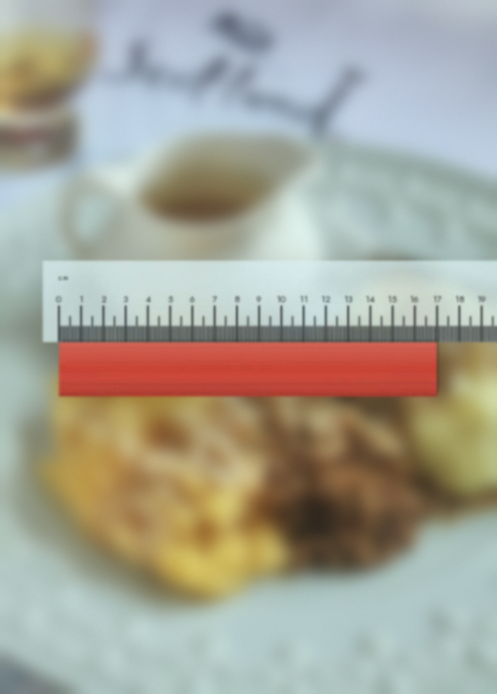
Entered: 17 cm
